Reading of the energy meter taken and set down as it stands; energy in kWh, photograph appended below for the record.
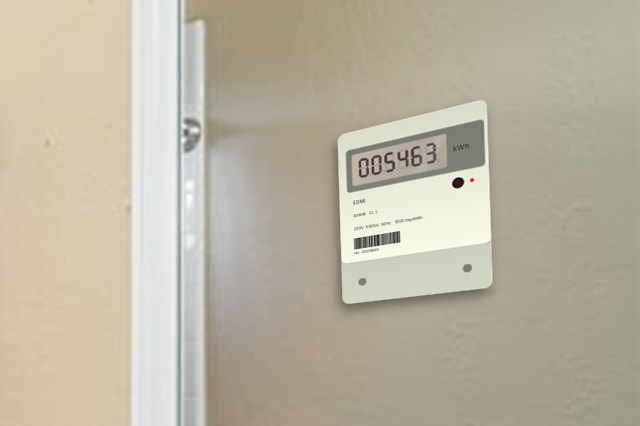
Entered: 5463 kWh
